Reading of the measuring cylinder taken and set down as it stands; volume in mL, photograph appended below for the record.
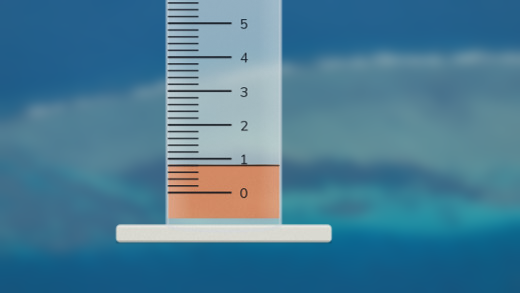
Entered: 0.8 mL
